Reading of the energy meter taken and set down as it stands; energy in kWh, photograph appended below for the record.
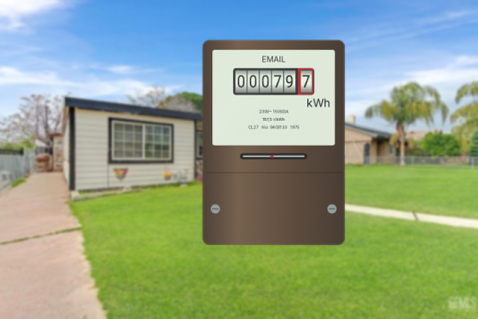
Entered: 79.7 kWh
